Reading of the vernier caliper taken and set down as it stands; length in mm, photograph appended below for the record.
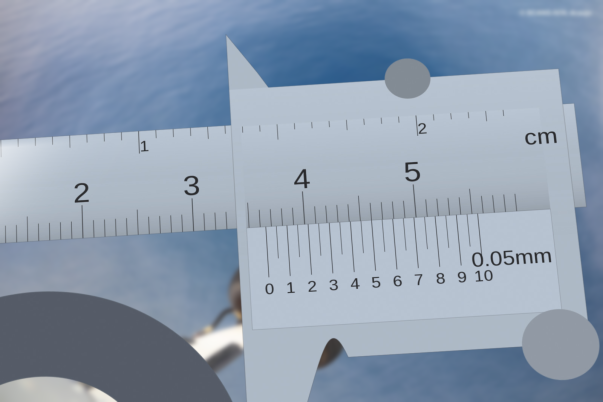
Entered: 36.5 mm
